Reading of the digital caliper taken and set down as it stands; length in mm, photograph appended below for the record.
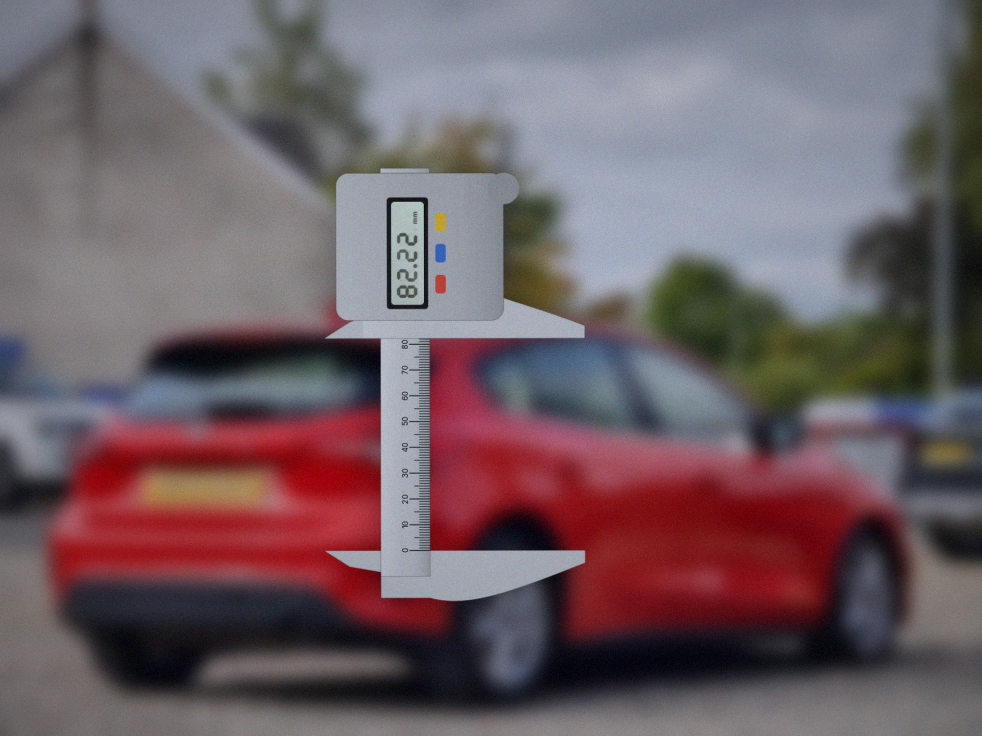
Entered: 82.22 mm
